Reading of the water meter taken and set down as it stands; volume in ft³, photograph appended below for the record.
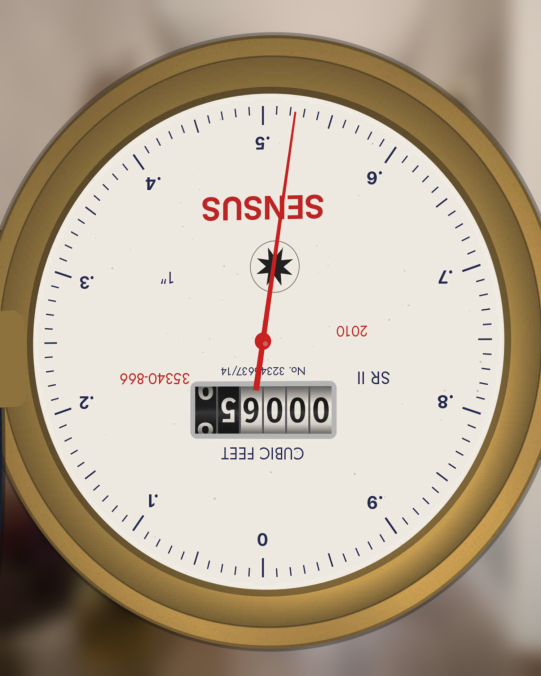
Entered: 658.52 ft³
